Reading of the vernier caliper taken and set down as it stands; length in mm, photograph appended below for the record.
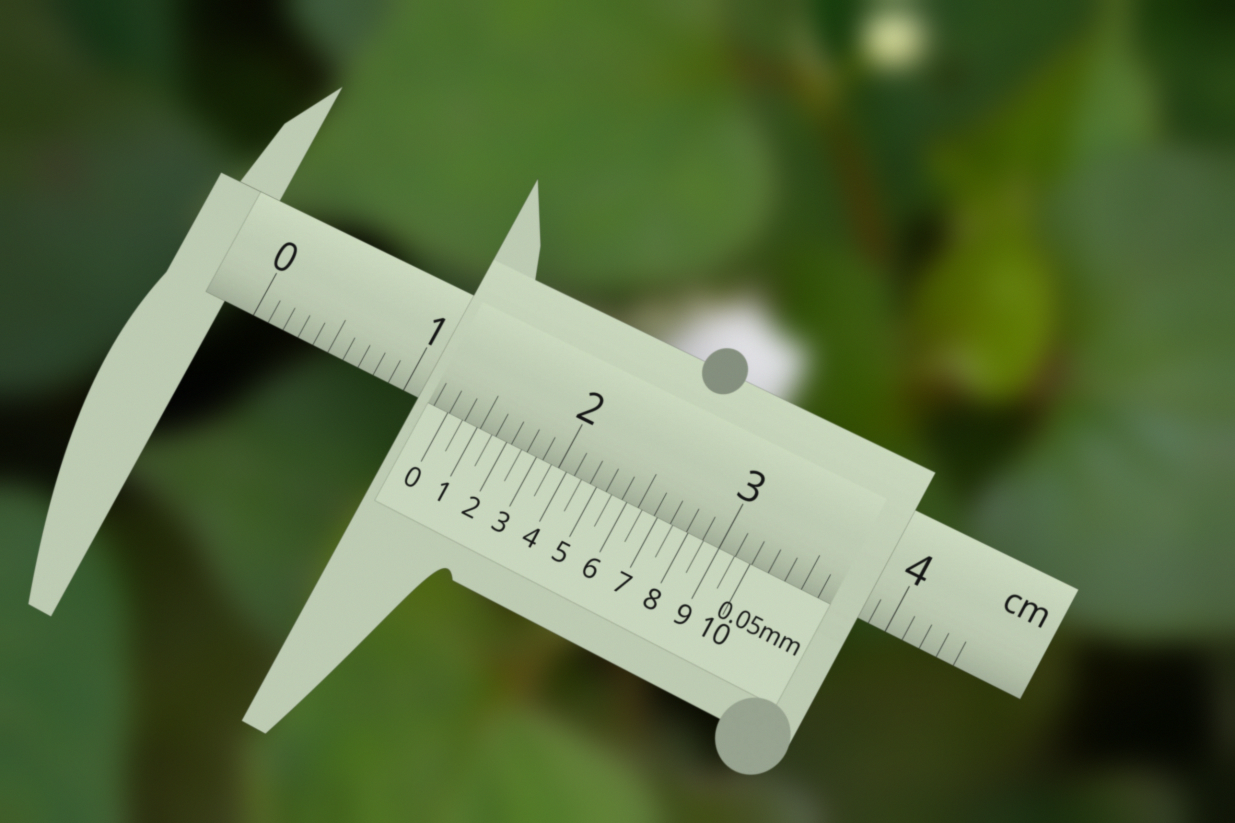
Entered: 12.9 mm
